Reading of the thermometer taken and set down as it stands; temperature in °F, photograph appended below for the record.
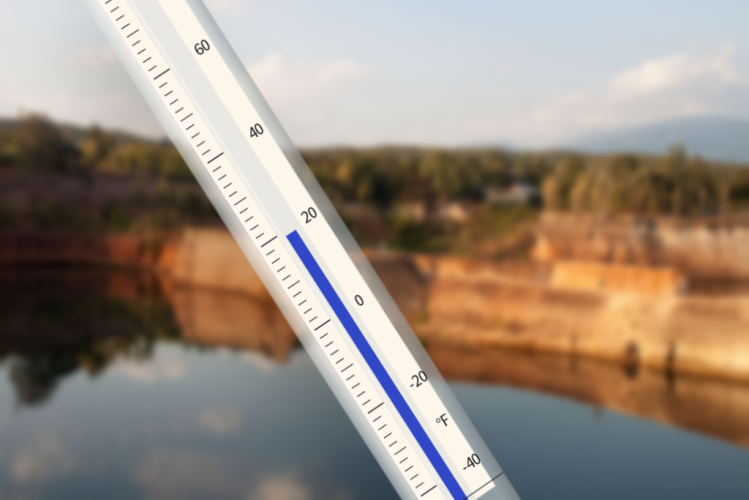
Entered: 19 °F
